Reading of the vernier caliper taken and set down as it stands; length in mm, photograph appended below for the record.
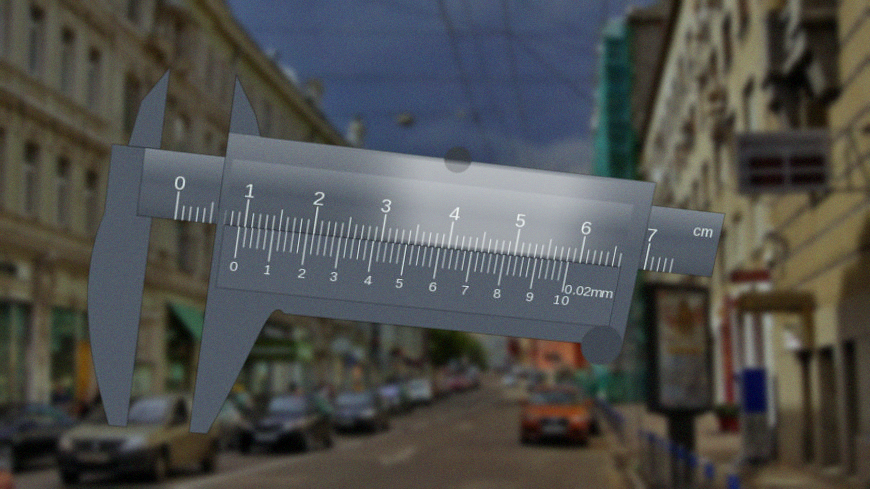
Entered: 9.2 mm
